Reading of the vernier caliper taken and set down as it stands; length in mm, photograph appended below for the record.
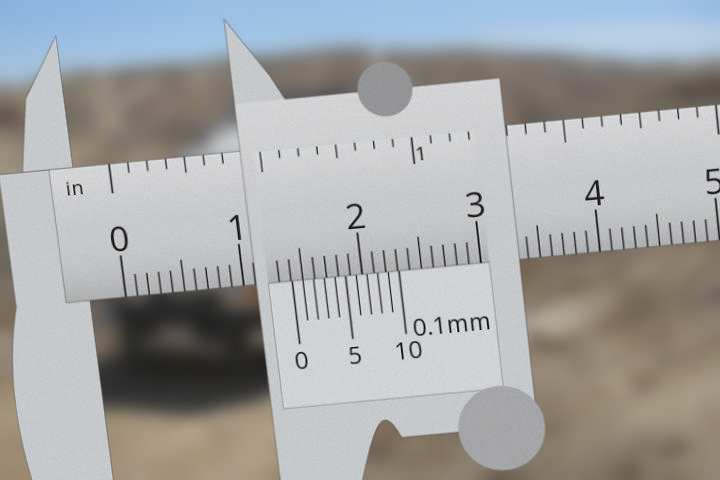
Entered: 14.1 mm
